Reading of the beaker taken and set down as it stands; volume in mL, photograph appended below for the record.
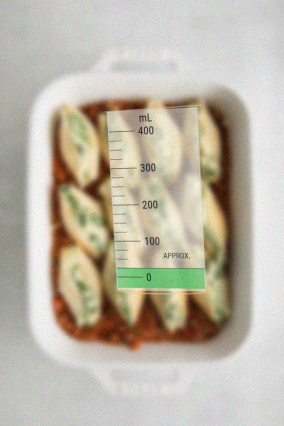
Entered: 25 mL
